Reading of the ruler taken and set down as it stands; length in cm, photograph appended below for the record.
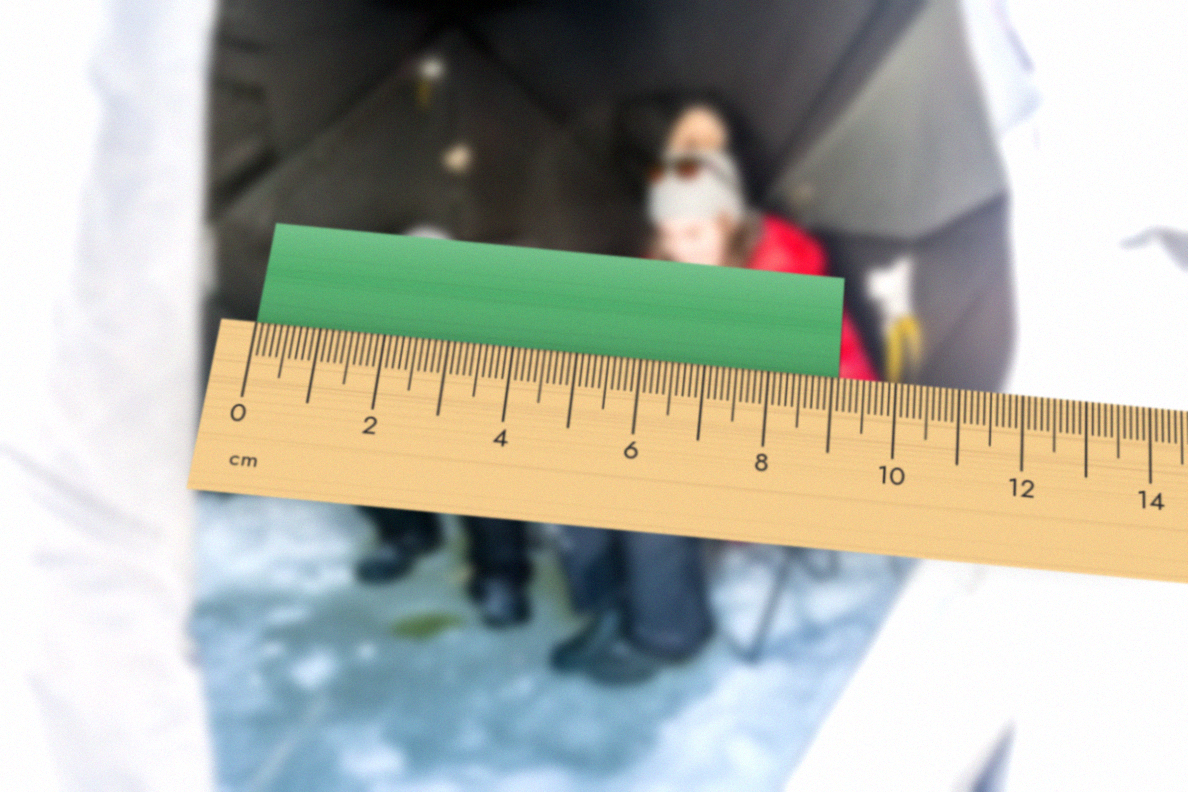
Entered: 9.1 cm
